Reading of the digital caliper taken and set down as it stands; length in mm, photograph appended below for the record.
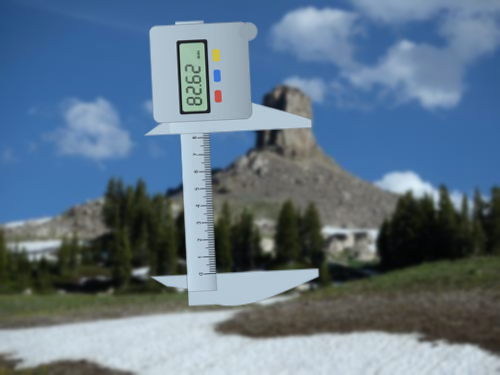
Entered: 82.62 mm
